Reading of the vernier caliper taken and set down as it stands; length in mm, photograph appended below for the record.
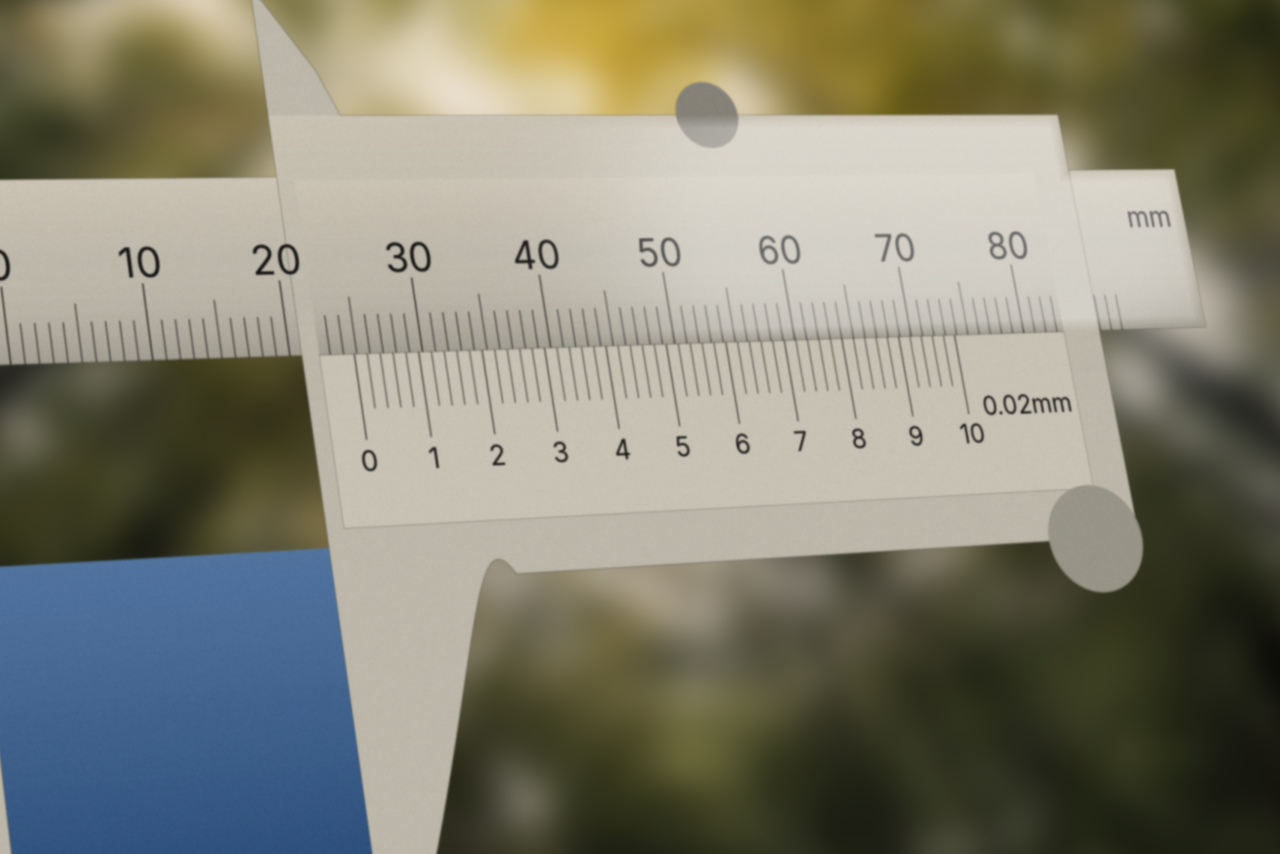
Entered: 24.8 mm
